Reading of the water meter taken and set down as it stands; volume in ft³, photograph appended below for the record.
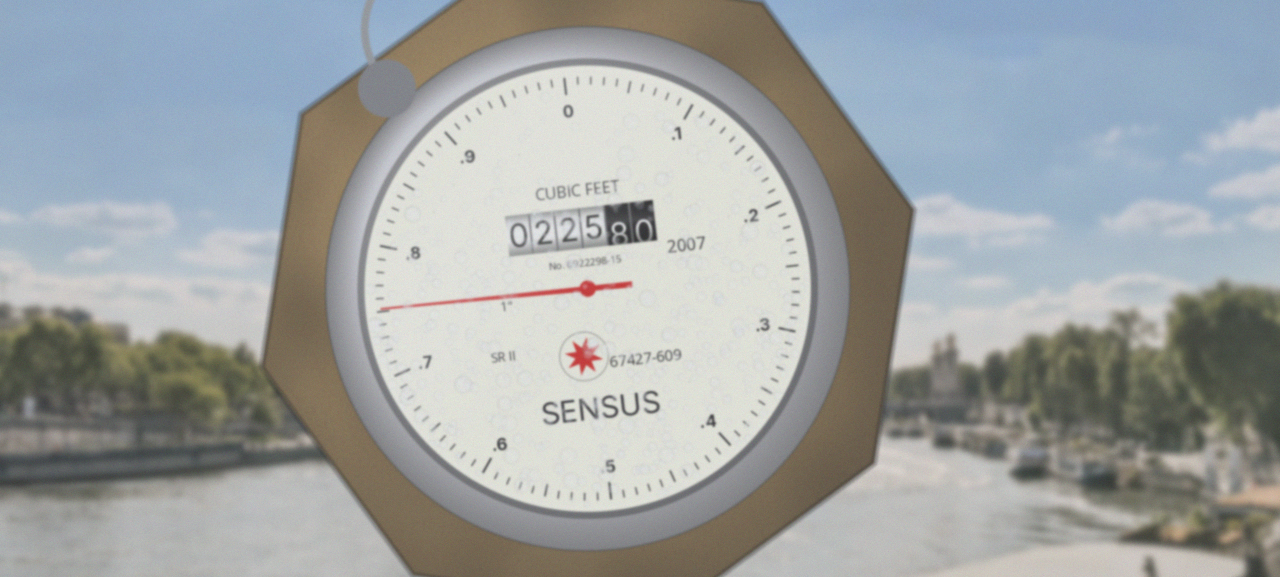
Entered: 22579.75 ft³
